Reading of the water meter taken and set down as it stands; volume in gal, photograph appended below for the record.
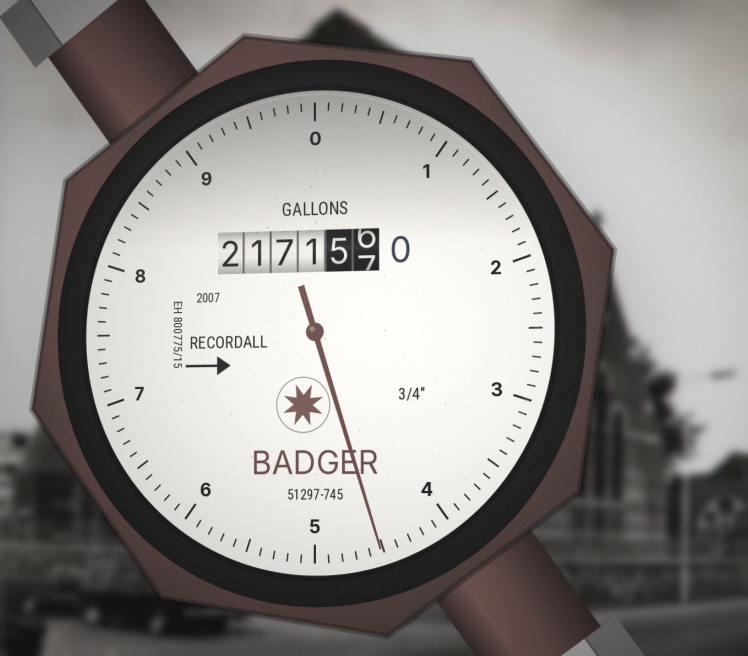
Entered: 2171564.5 gal
